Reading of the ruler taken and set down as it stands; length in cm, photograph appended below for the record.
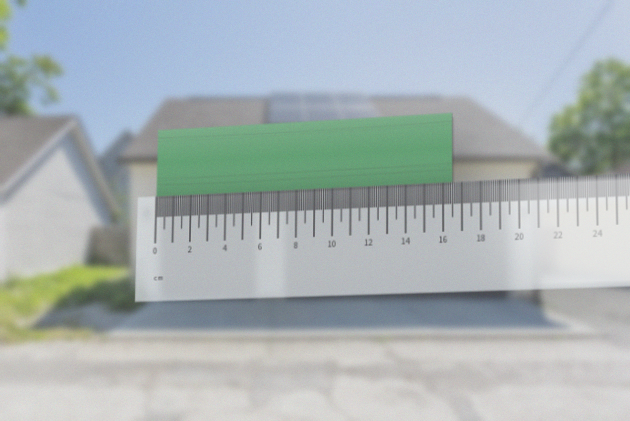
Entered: 16.5 cm
